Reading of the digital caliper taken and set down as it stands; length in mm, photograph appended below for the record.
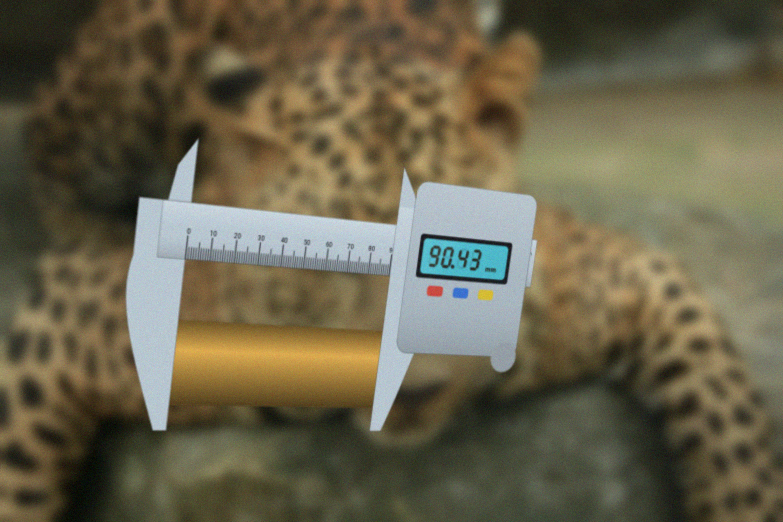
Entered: 90.43 mm
